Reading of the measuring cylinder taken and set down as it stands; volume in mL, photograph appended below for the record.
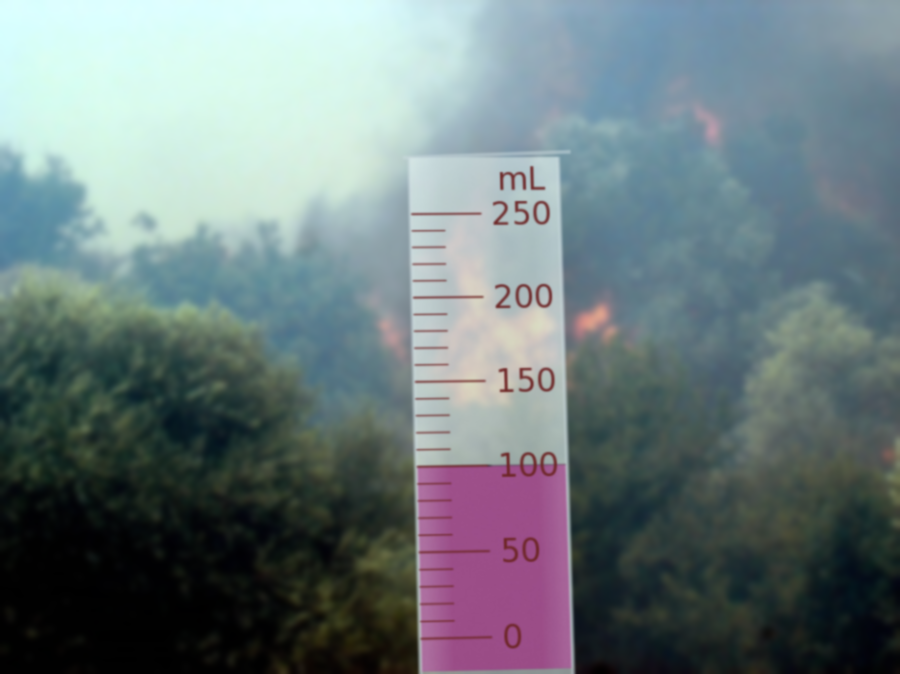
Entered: 100 mL
